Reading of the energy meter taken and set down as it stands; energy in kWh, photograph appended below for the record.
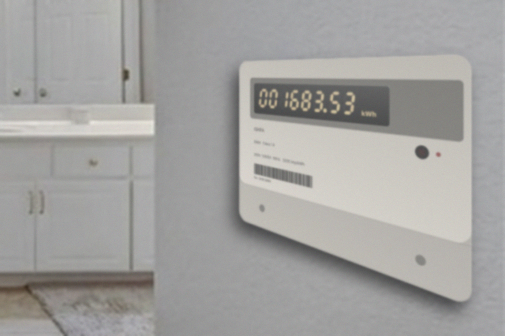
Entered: 1683.53 kWh
